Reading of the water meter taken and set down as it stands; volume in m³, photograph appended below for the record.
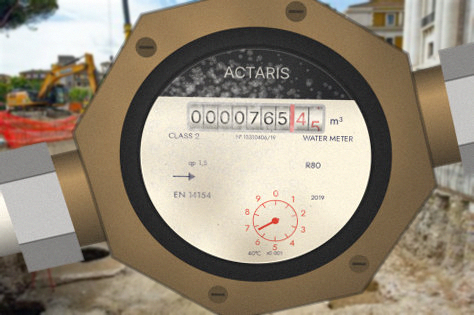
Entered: 765.446 m³
